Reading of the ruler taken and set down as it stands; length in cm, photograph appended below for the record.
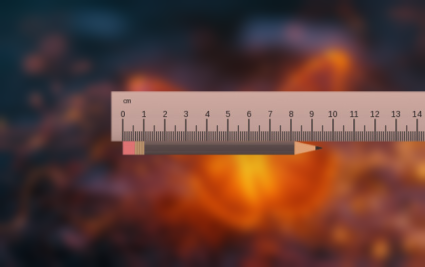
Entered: 9.5 cm
